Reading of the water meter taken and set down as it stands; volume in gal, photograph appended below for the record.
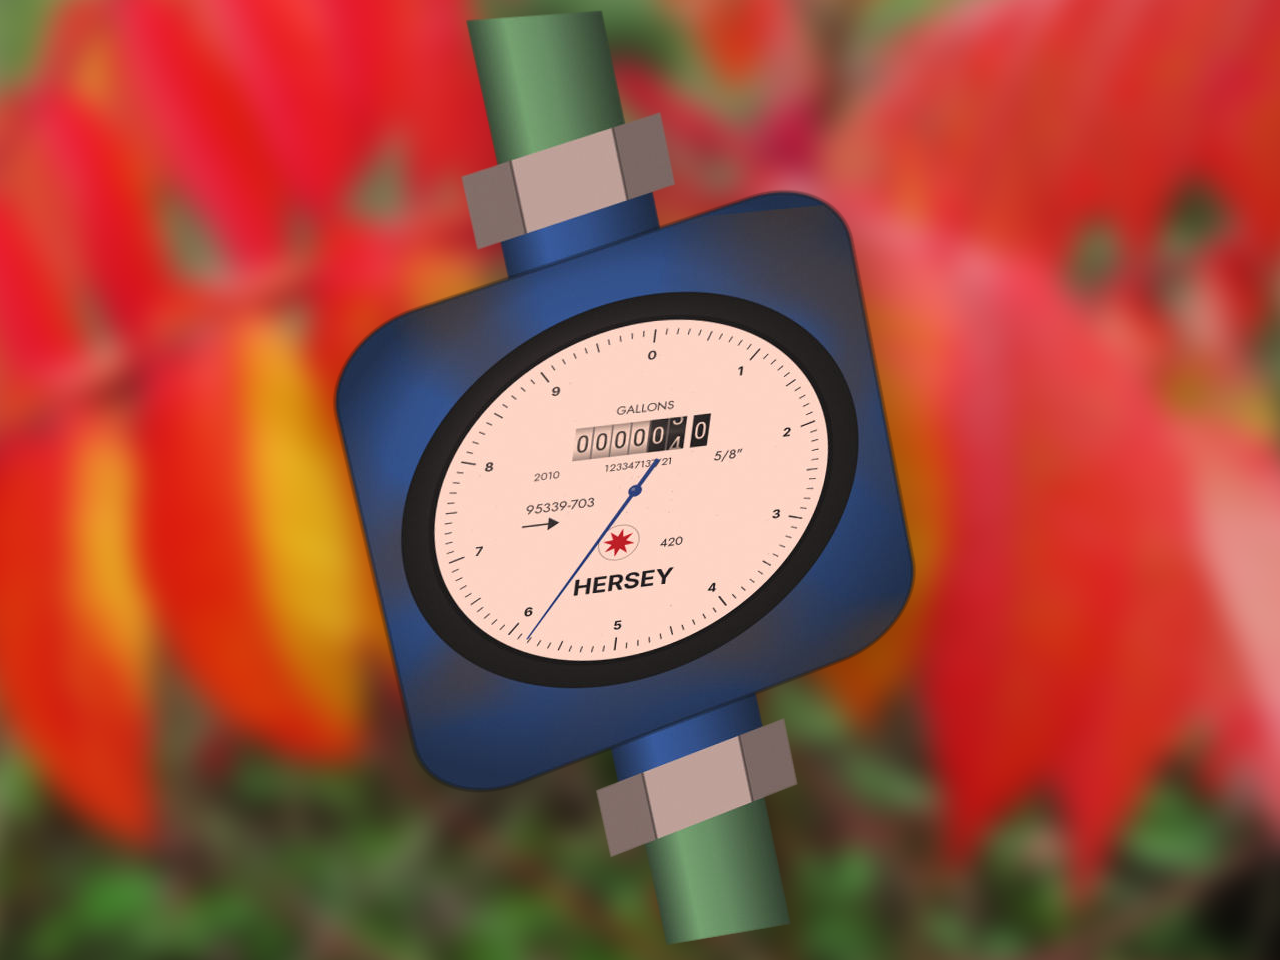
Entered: 35.8 gal
